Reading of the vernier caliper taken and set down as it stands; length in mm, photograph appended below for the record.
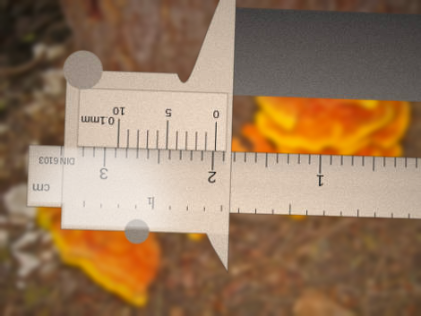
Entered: 19.8 mm
